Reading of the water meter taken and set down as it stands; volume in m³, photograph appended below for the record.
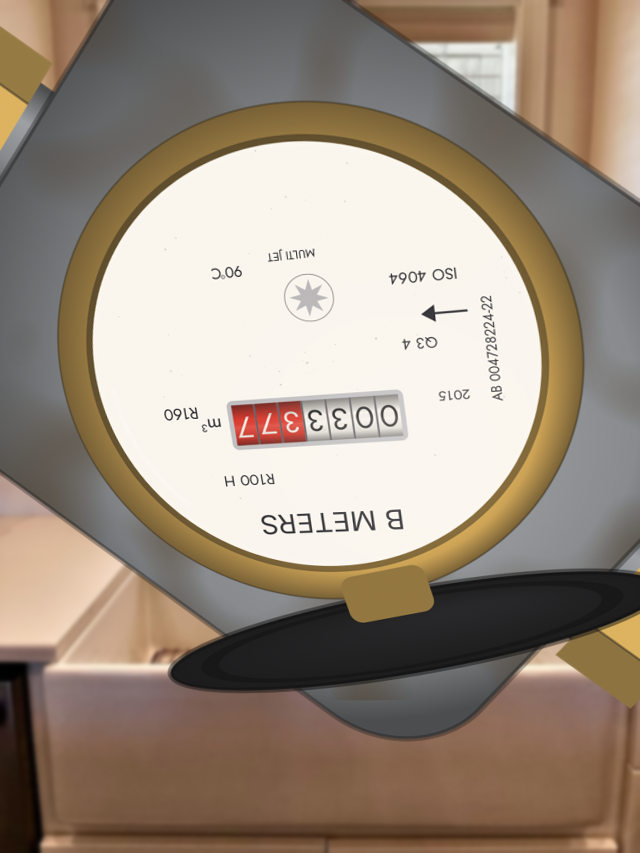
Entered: 33.377 m³
